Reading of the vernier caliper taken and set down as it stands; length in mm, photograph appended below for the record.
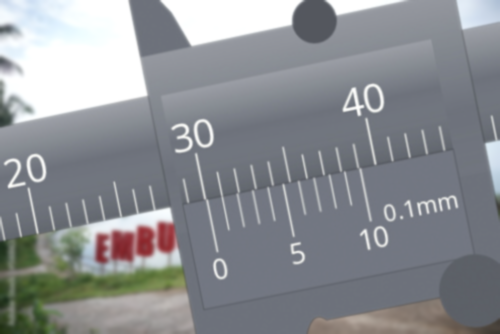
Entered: 30.1 mm
